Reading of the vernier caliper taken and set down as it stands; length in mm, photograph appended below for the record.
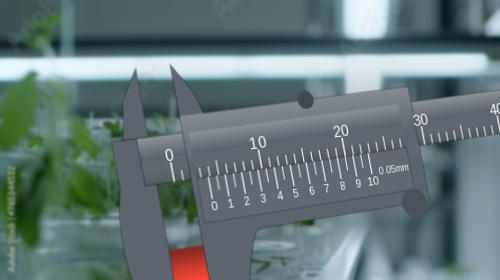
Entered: 3.8 mm
